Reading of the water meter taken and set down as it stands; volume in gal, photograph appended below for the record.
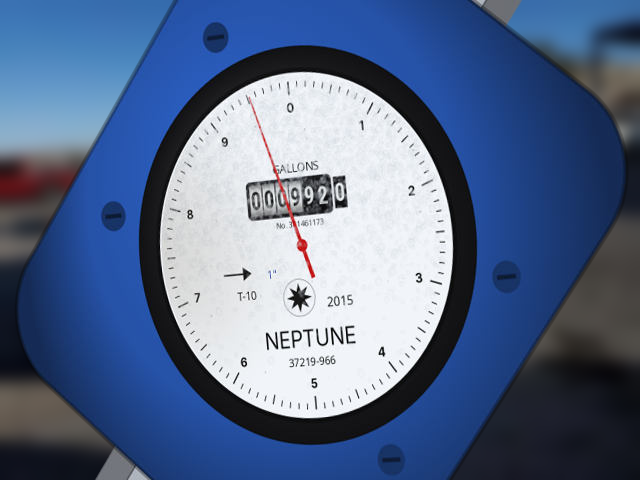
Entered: 9919.5 gal
